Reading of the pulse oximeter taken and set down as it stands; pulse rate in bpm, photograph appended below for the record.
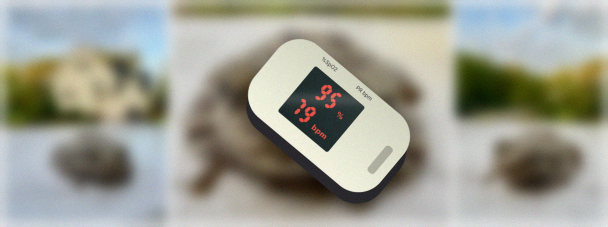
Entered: 79 bpm
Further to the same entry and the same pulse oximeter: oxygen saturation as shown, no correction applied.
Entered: 95 %
